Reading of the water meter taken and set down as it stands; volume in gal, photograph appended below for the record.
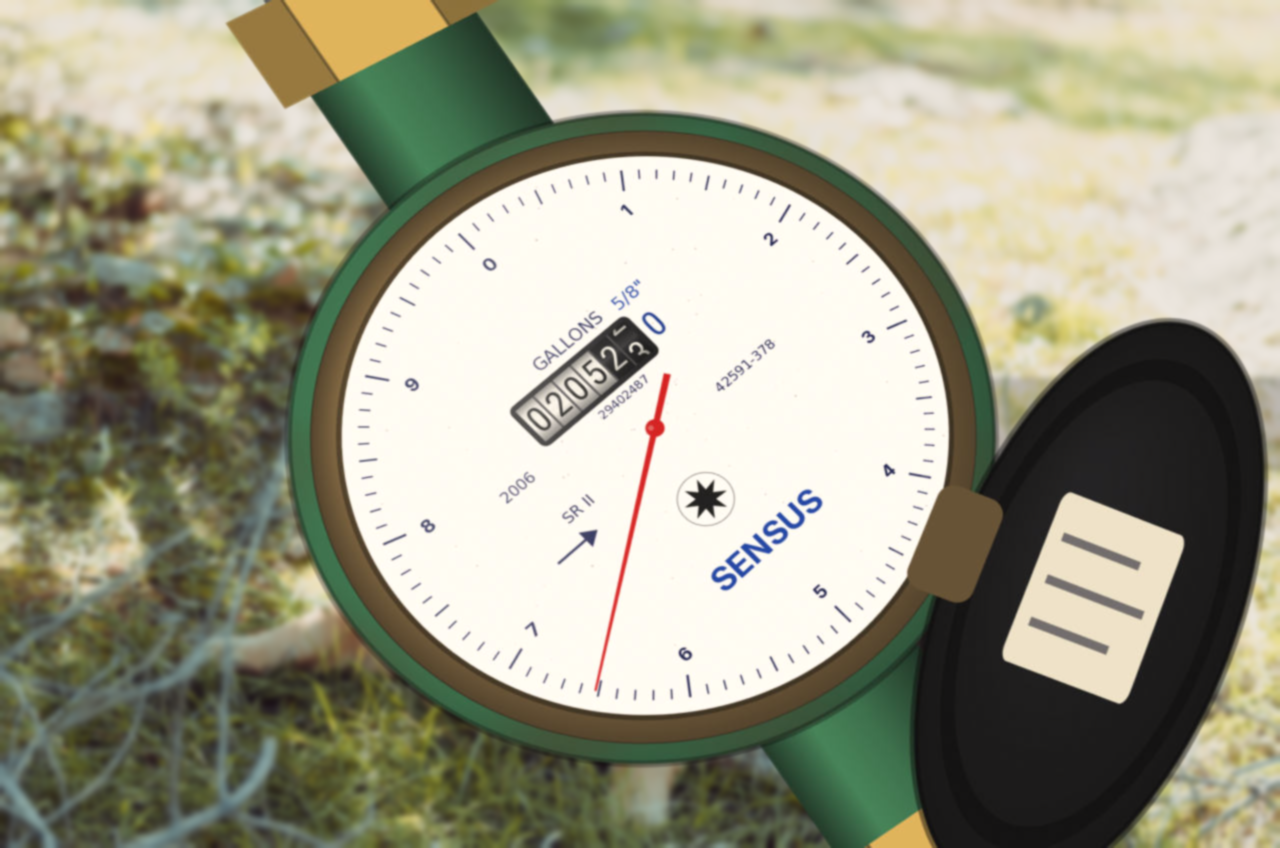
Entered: 205226.5 gal
